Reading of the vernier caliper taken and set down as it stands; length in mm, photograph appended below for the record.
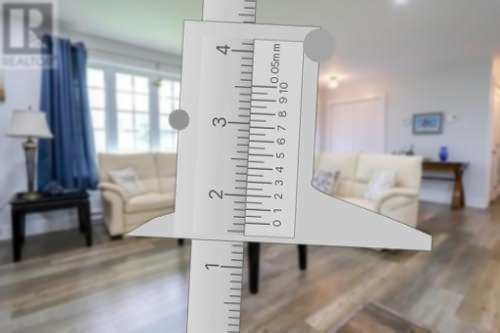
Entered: 16.2 mm
